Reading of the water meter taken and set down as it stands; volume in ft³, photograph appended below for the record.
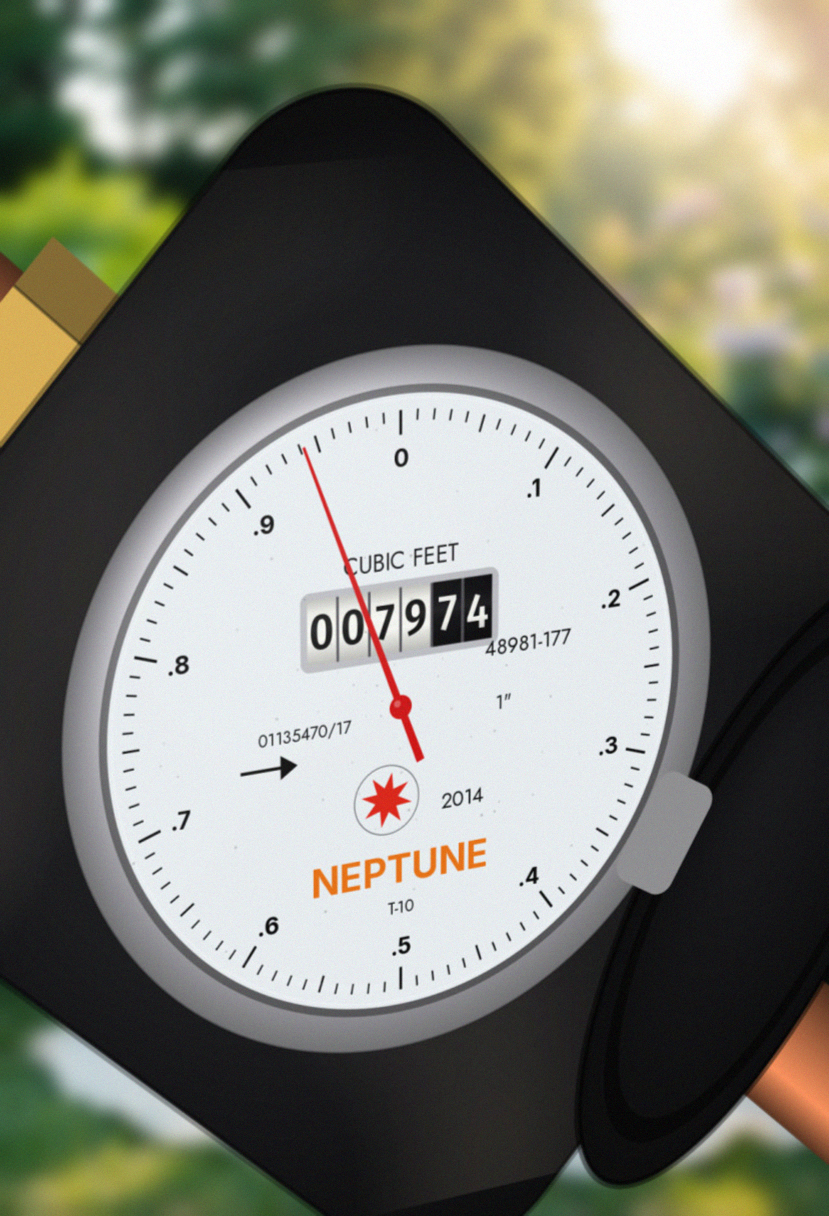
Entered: 7973.94 ft³
